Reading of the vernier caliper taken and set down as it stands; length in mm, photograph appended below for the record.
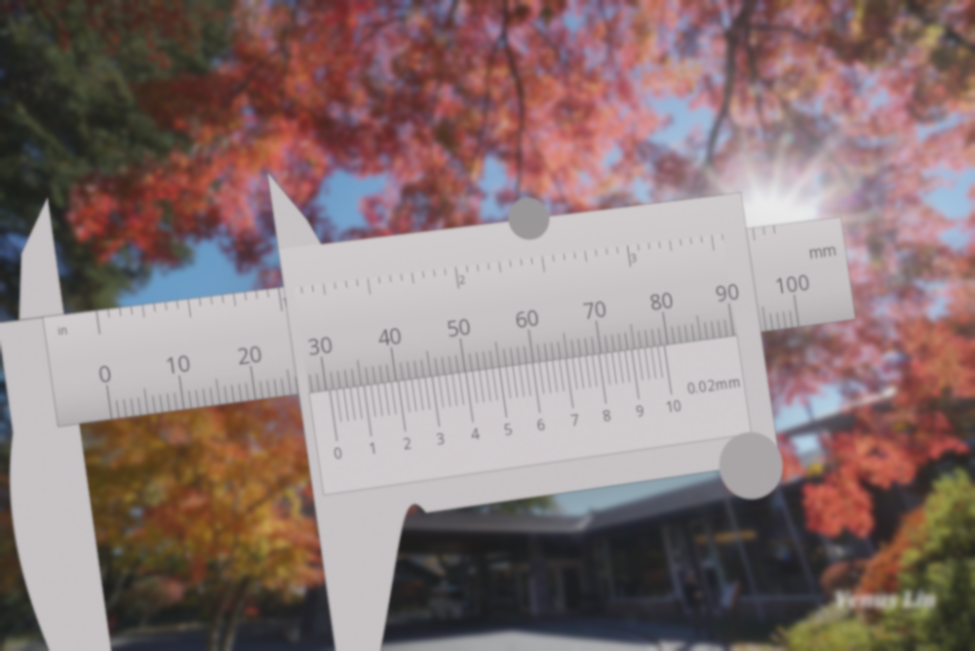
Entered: 30.5 mm
